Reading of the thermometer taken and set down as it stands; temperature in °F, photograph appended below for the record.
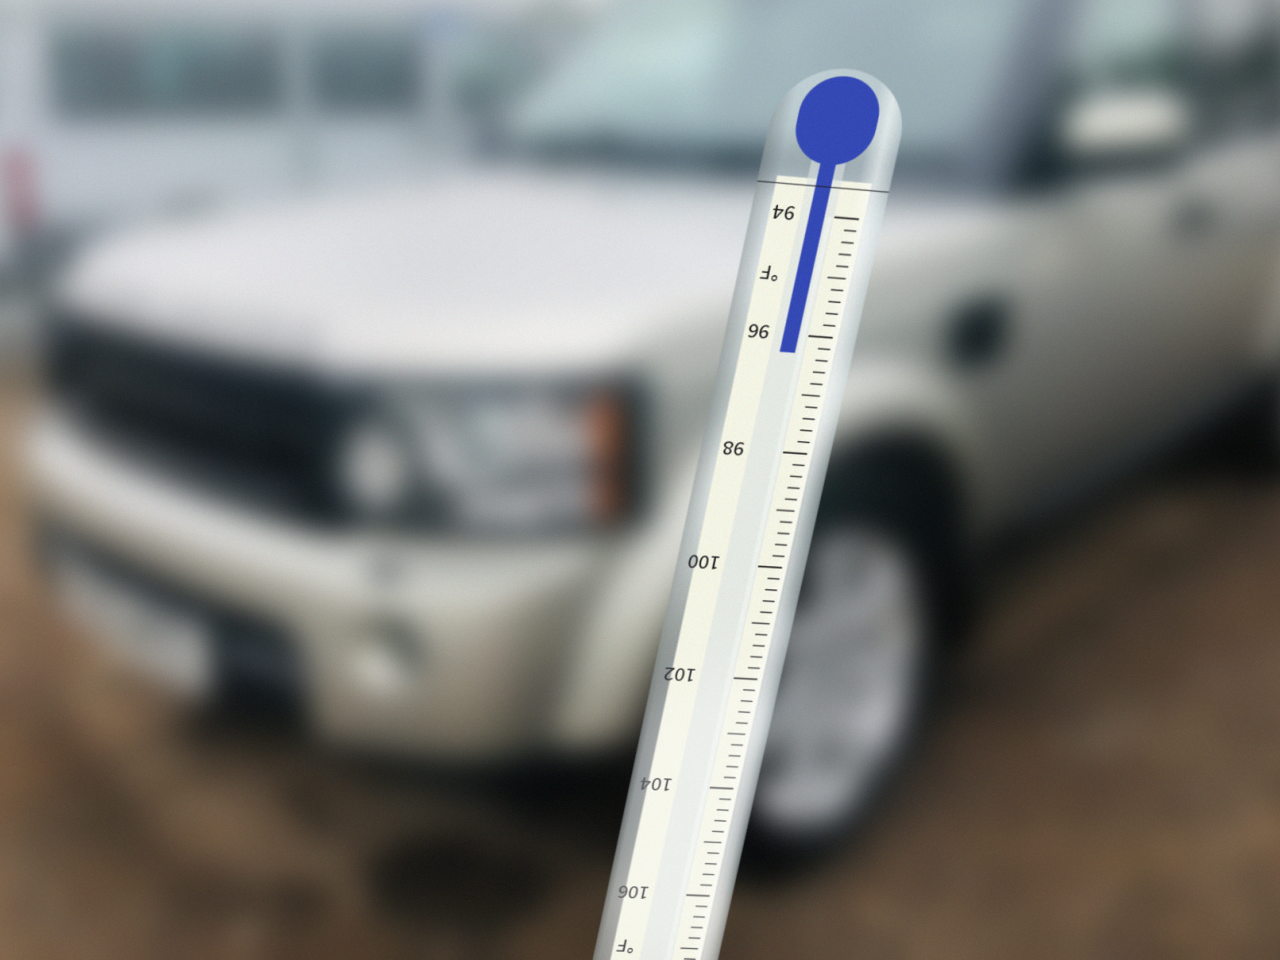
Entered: 96.3 °F
